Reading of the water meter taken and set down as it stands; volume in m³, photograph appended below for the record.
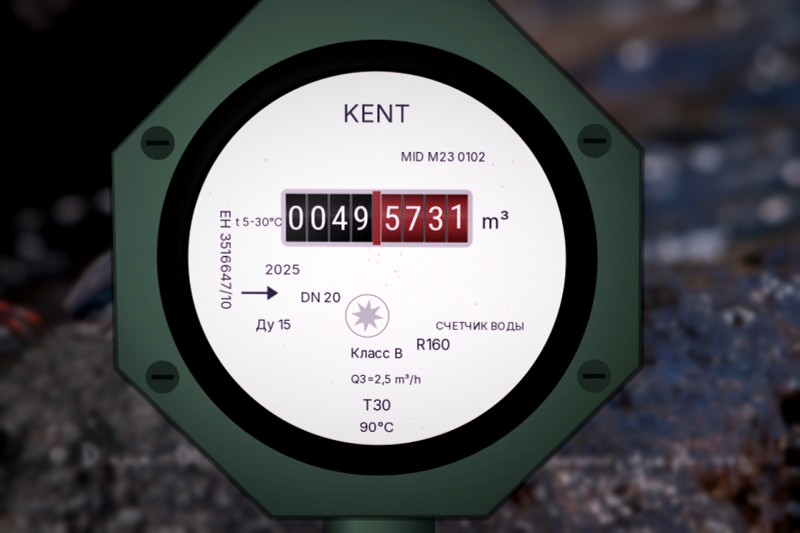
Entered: 49.5731 m³
